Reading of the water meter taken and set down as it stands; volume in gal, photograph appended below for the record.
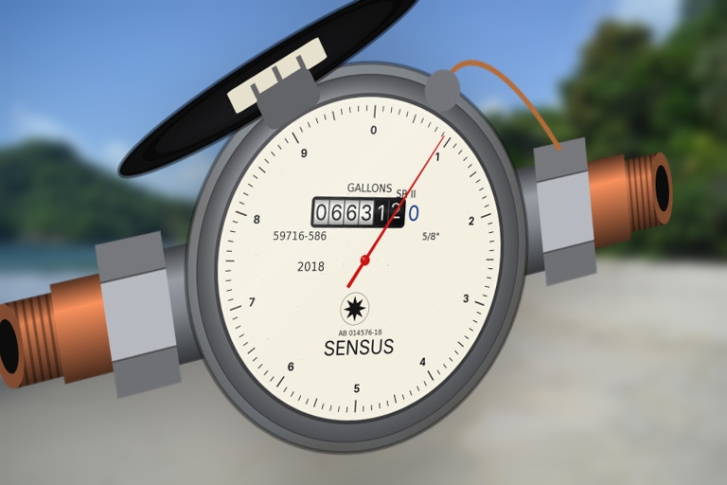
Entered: 663120.9 gal
